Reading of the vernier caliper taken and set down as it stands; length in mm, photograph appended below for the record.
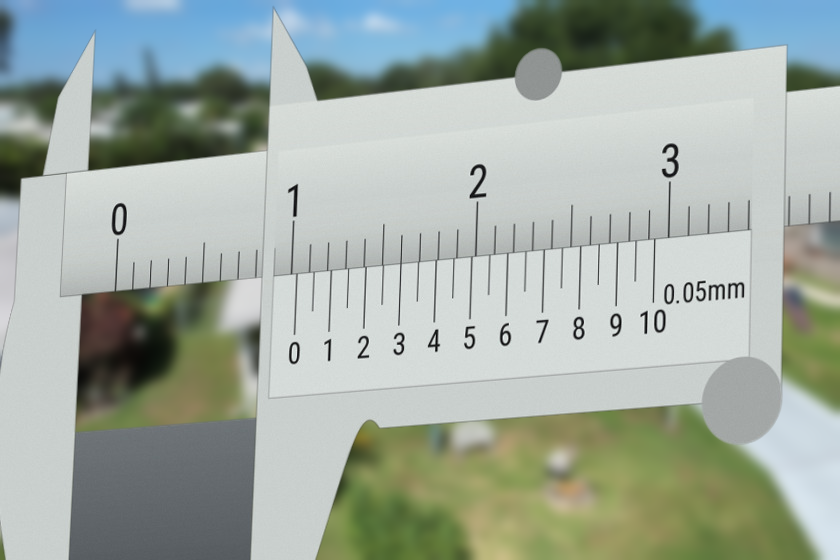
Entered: 10.3 mm
